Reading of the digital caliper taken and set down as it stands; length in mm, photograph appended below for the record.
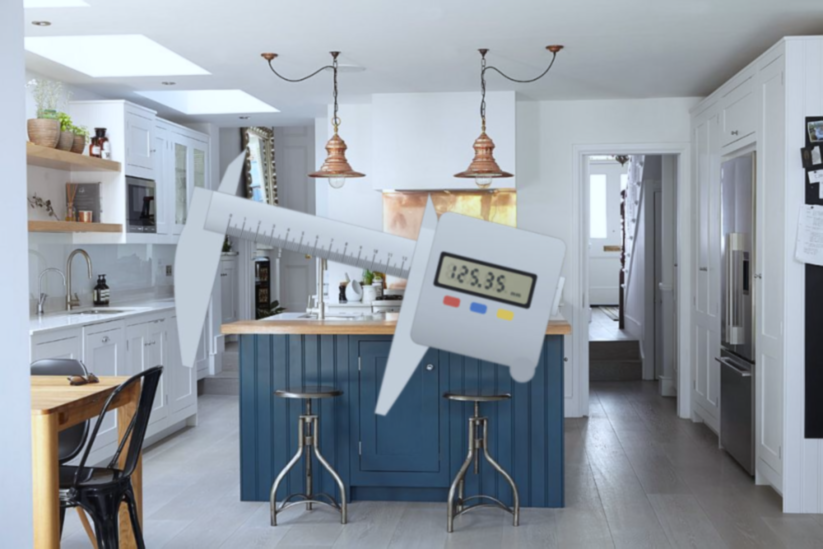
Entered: 125.35 mm
